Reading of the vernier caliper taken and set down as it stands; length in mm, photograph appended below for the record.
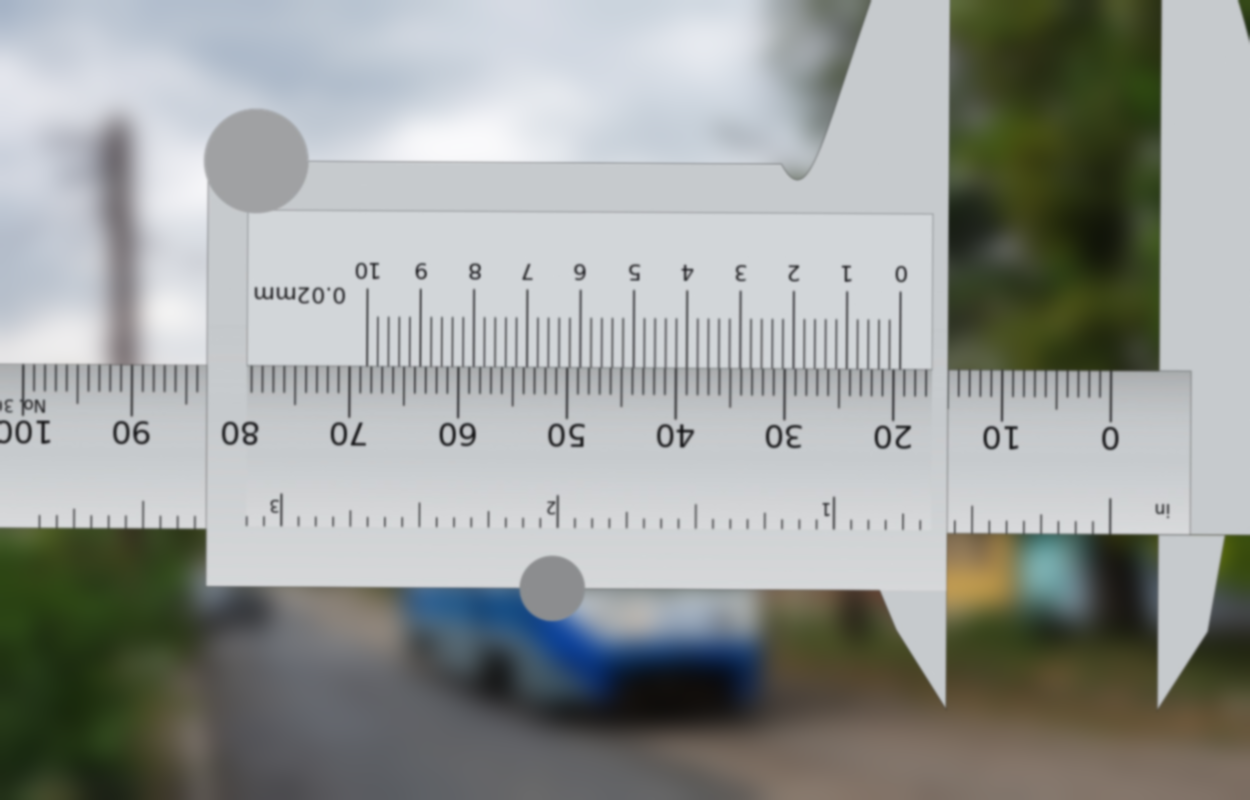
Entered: 19.4 mm
